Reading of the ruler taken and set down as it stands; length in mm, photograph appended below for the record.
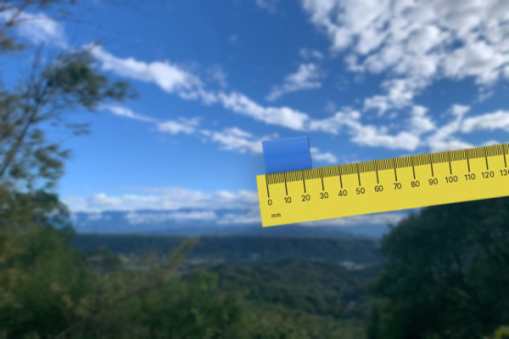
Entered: 25 mm
